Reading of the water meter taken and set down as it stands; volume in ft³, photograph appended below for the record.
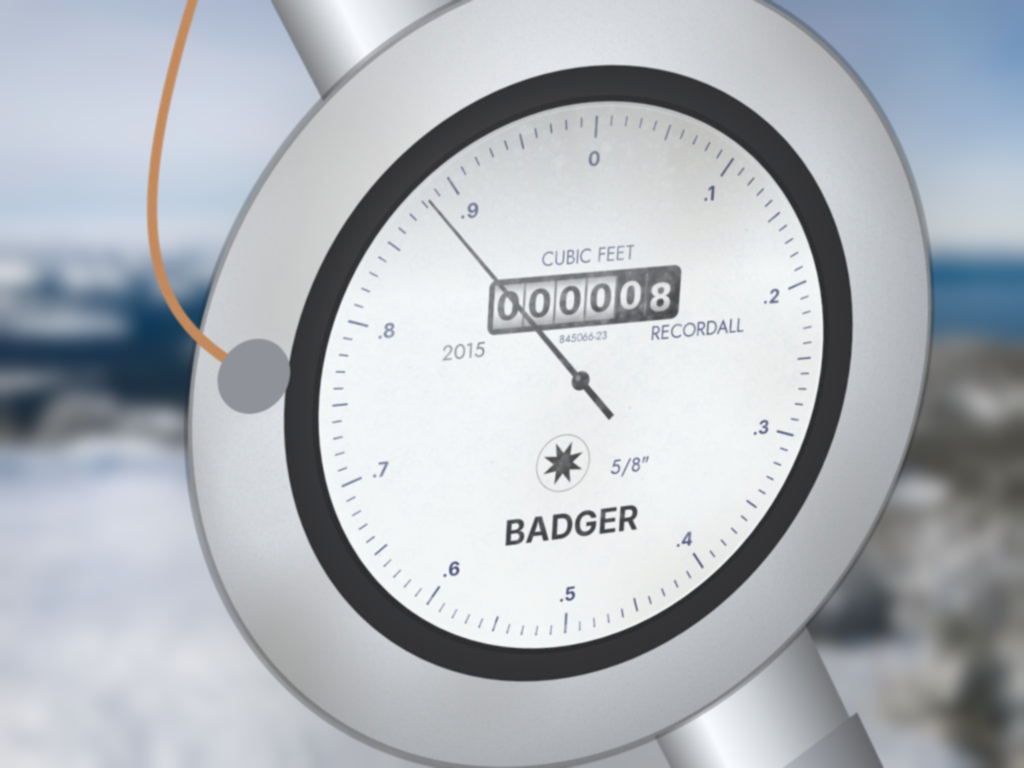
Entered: 7.88 ft³
